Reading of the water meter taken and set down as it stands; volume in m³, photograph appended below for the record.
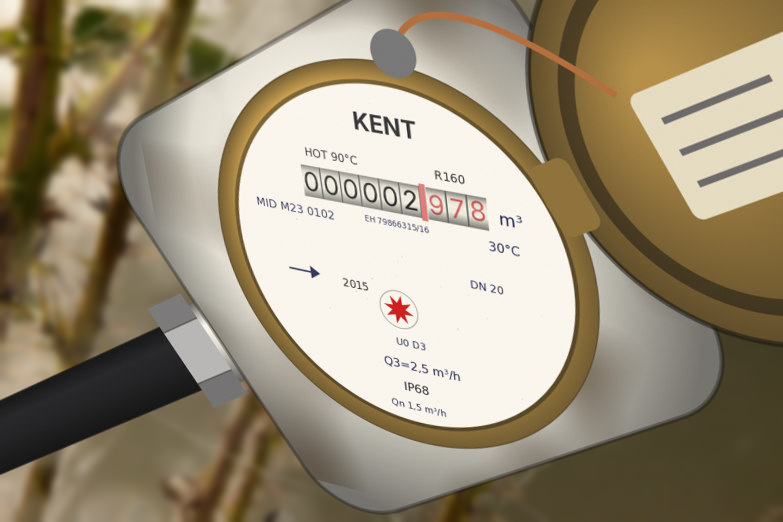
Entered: 2.978 m³
